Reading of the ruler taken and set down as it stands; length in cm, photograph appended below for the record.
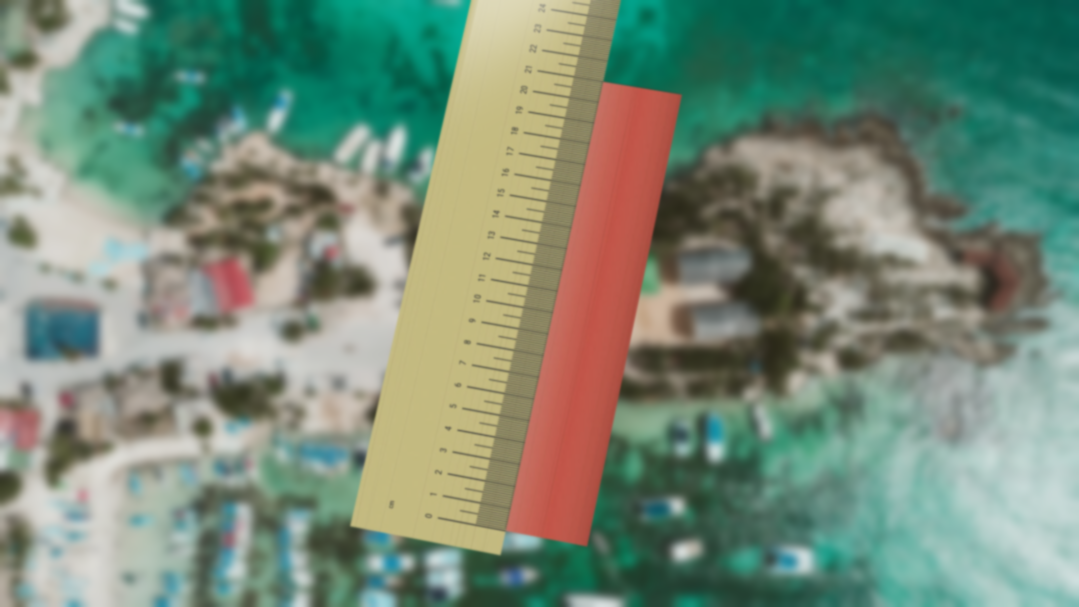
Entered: 21 cm
